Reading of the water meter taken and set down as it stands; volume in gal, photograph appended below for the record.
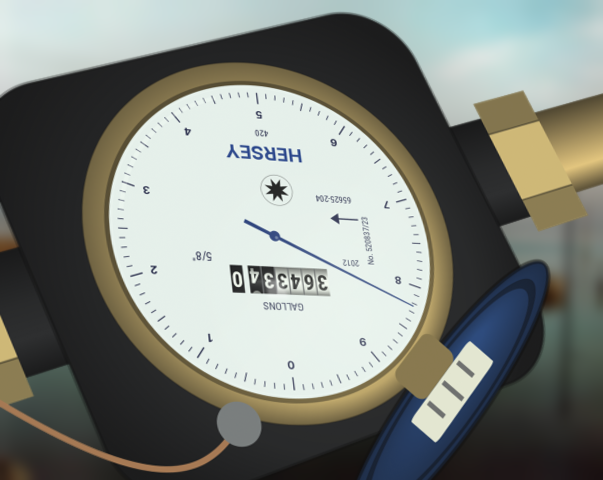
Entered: 3643338.2 gal
